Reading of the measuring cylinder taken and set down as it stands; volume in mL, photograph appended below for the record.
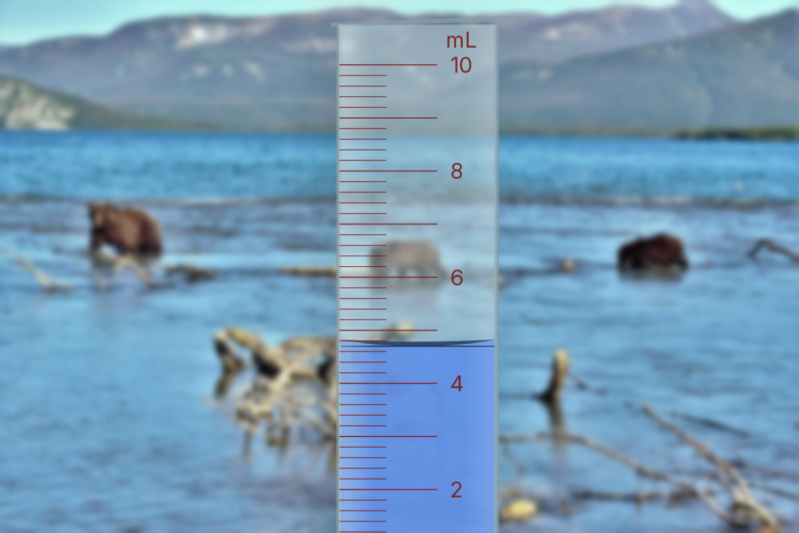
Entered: 4.7 mL
